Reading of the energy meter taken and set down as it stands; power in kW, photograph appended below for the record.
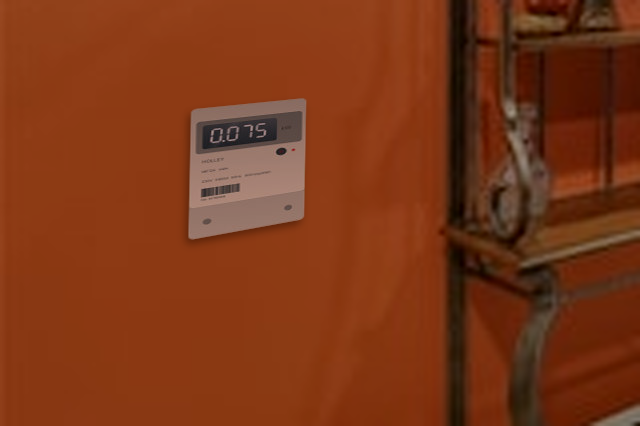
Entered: 0.075 kW
